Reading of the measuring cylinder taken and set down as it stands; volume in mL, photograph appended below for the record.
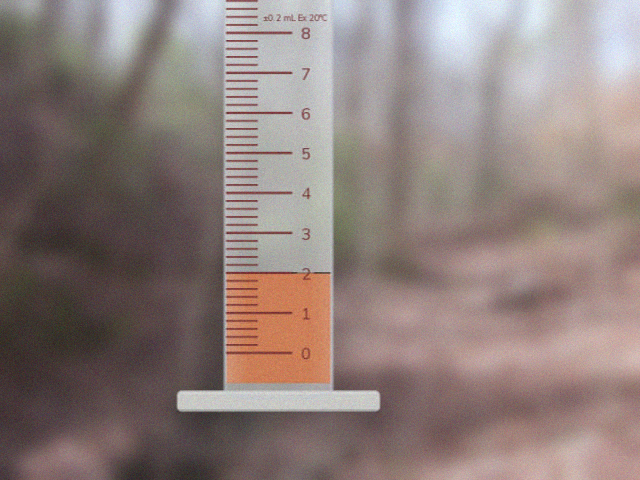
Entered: 2 mL
